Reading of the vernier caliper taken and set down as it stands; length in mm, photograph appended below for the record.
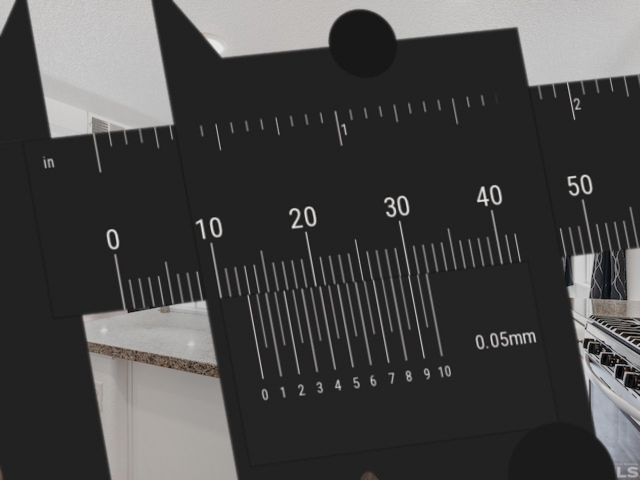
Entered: 12.8 mm
